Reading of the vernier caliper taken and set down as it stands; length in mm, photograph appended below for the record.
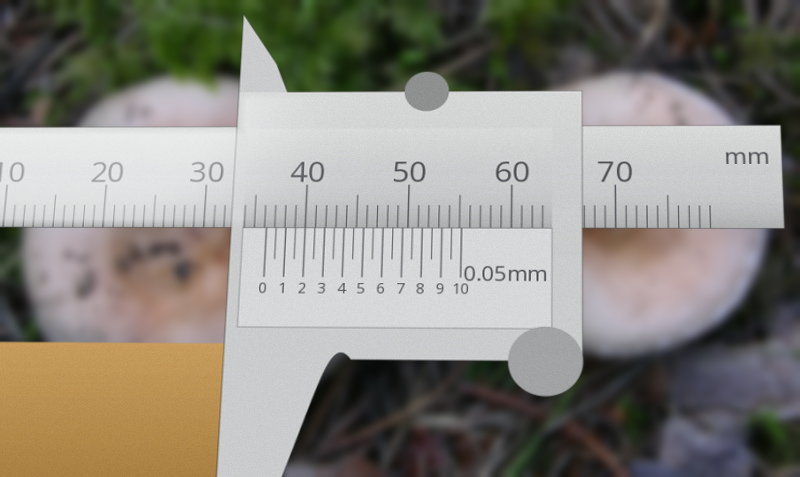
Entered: 36.2 mm
